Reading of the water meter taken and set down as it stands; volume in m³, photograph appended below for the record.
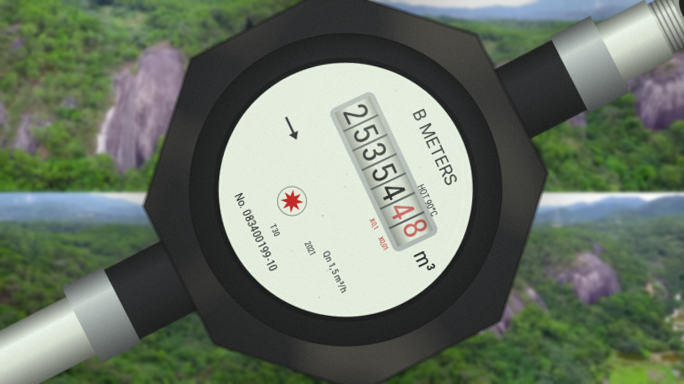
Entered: 25354.48 m³
